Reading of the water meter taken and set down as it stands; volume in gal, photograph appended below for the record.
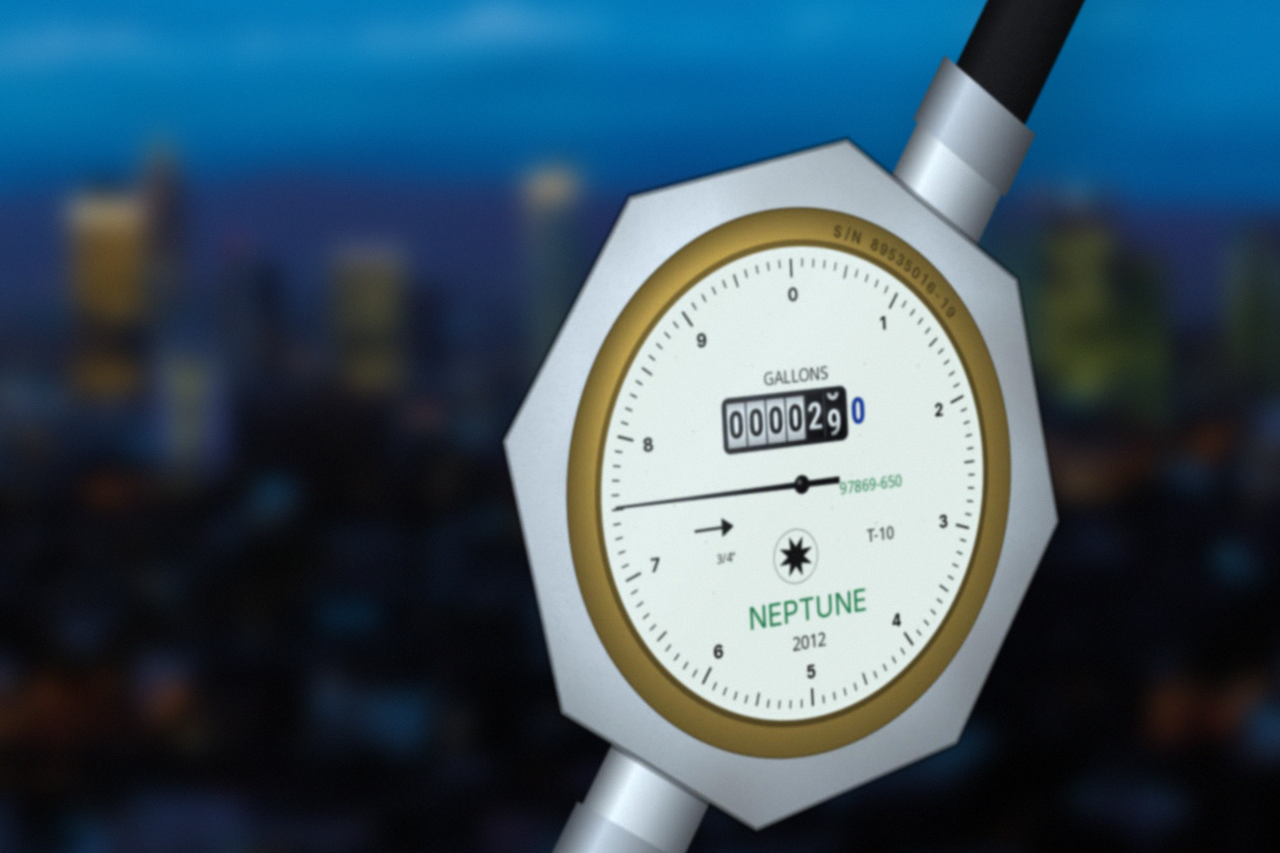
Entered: 287.5 gal
